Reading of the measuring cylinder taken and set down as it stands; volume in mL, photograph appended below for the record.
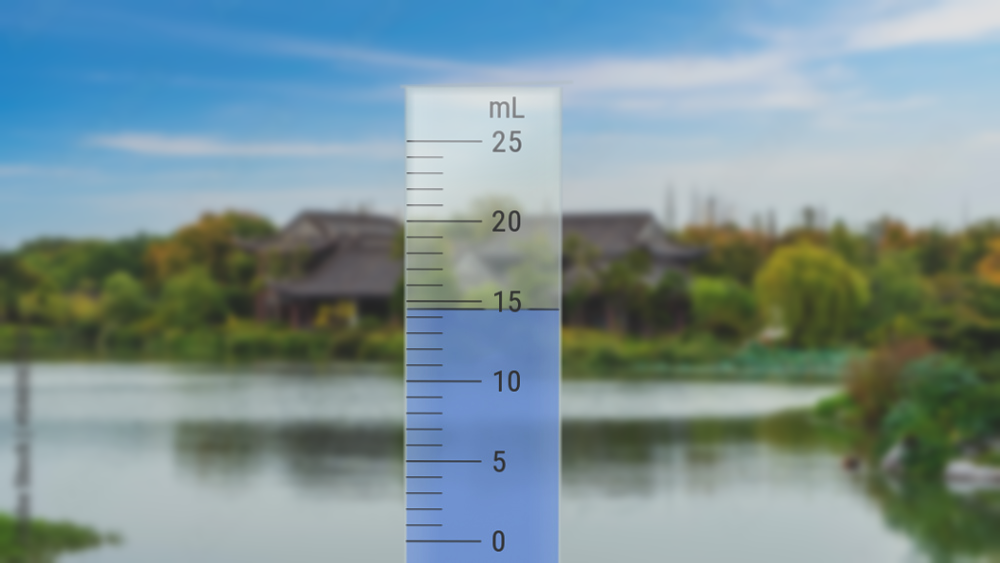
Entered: 14.5 mL
